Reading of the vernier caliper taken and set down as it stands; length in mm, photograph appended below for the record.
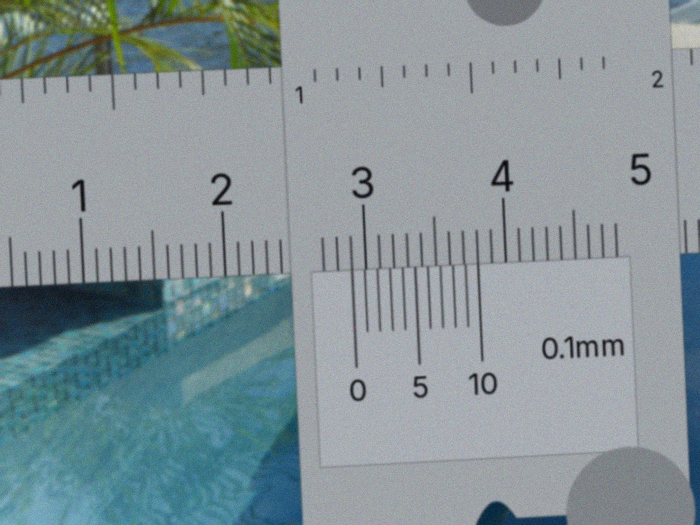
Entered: 29.0 mm
